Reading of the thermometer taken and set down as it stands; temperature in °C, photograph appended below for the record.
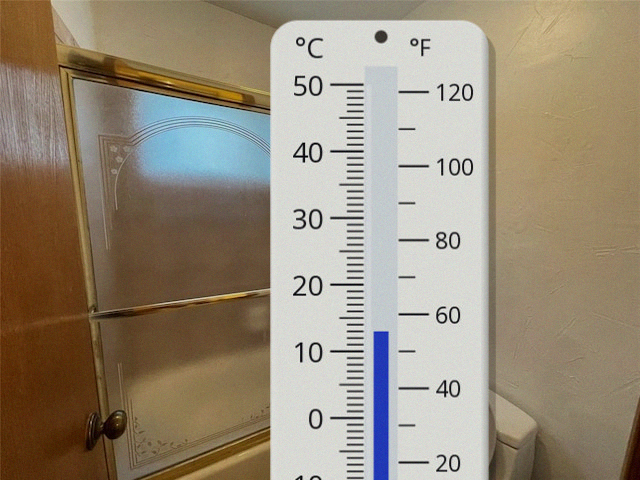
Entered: 13 °C
